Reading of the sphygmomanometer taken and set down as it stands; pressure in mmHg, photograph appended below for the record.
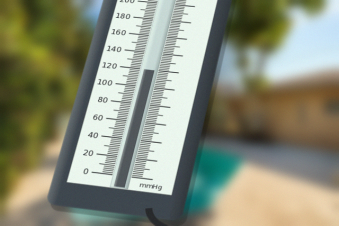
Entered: 120 mmHg
